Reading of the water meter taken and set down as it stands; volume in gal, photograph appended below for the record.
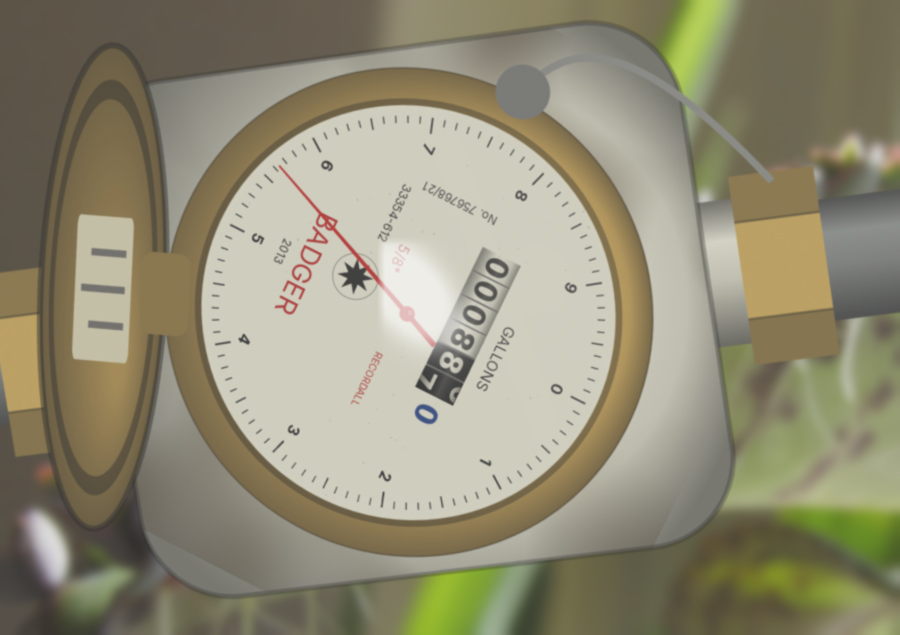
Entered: 8865.6 gal
